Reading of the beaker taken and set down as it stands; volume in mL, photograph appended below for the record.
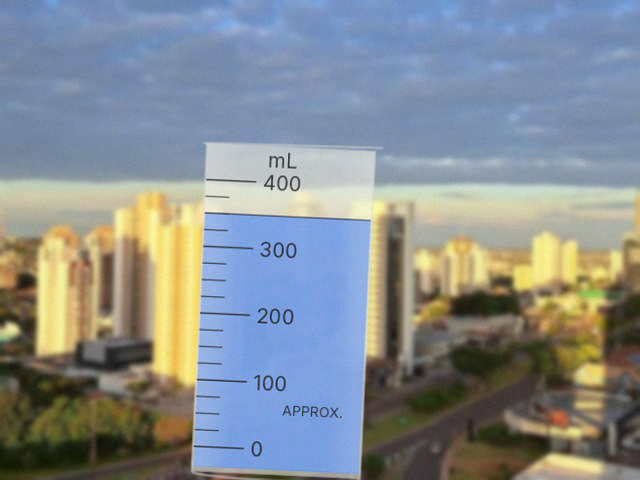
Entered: 350 mL
